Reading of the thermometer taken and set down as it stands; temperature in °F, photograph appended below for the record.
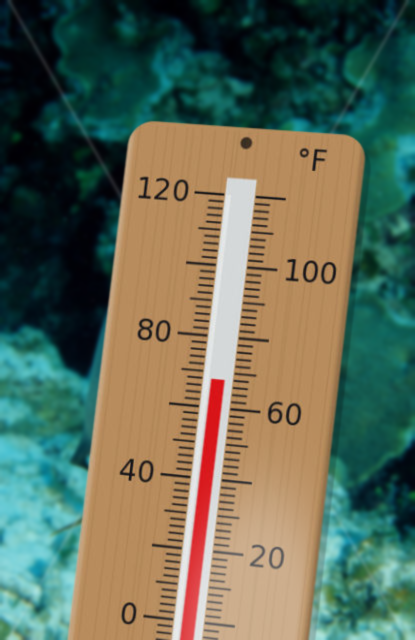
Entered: 68 °F
